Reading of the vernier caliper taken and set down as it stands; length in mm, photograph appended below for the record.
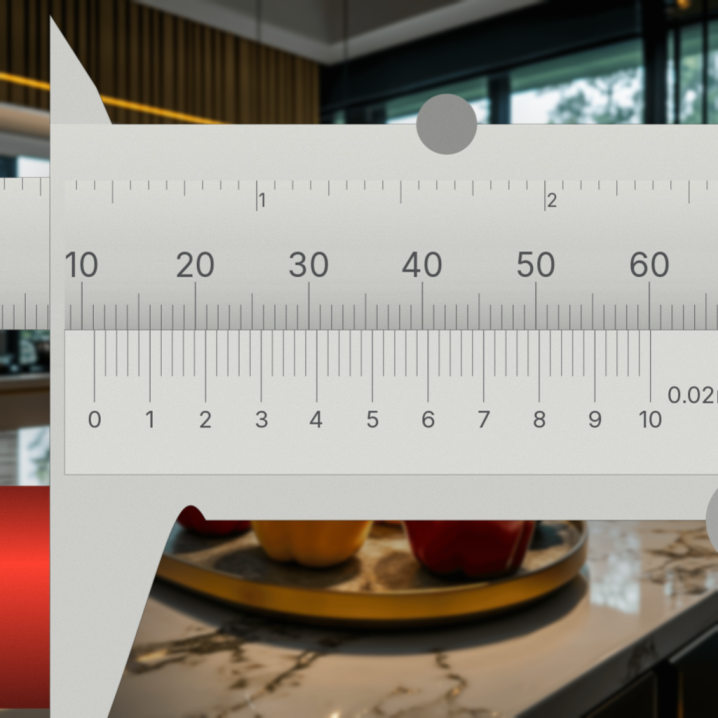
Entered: 11.1 mm
